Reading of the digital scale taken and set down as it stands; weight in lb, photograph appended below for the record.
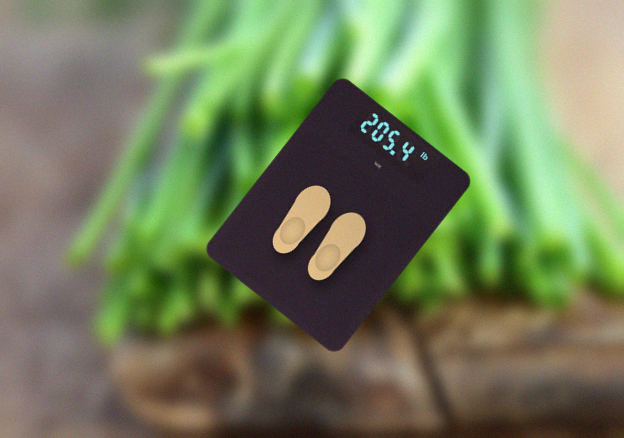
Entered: 205.4 lb
